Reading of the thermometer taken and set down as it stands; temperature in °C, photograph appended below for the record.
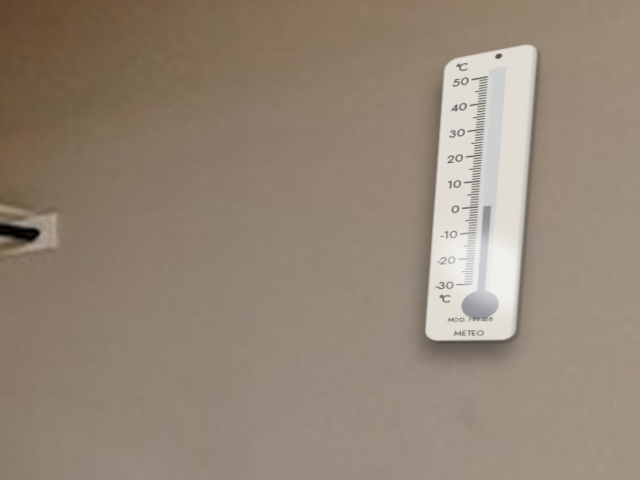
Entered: 0 °C
